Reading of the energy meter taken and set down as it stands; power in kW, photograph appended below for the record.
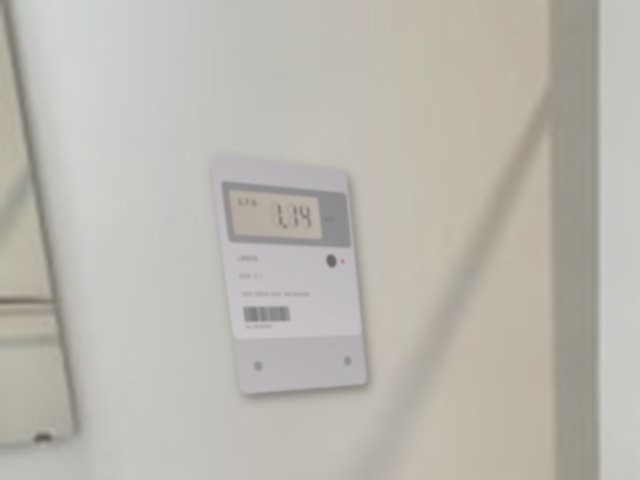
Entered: 1.14 kW
